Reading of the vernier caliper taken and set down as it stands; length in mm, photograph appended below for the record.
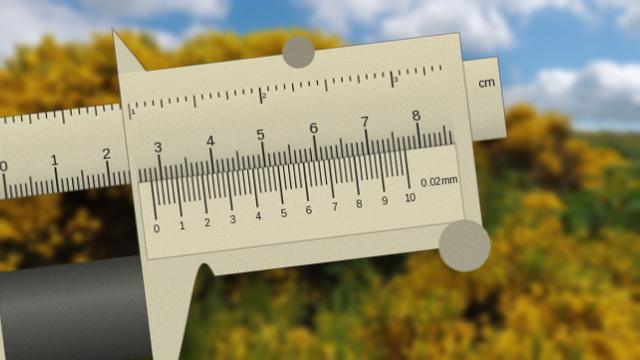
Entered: 28.0 mm
